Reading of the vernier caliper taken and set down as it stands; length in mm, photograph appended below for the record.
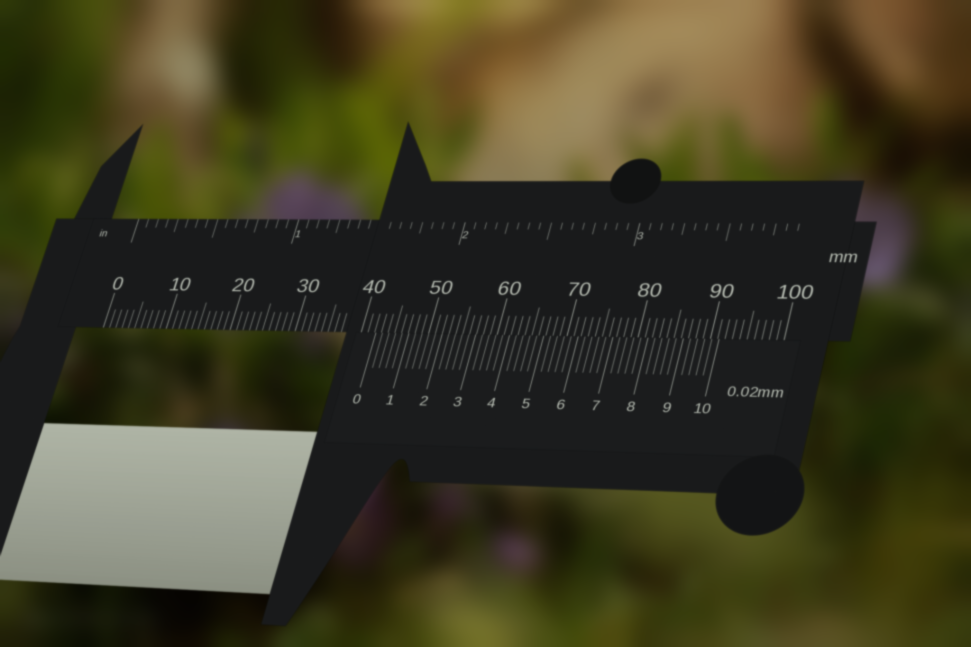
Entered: 42.2 mm
